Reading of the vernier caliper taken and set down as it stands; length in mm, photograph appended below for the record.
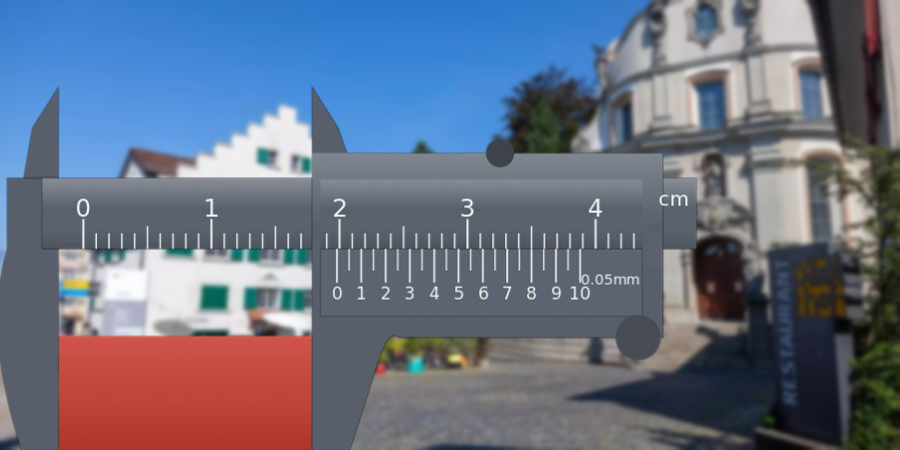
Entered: 19.8 mm
